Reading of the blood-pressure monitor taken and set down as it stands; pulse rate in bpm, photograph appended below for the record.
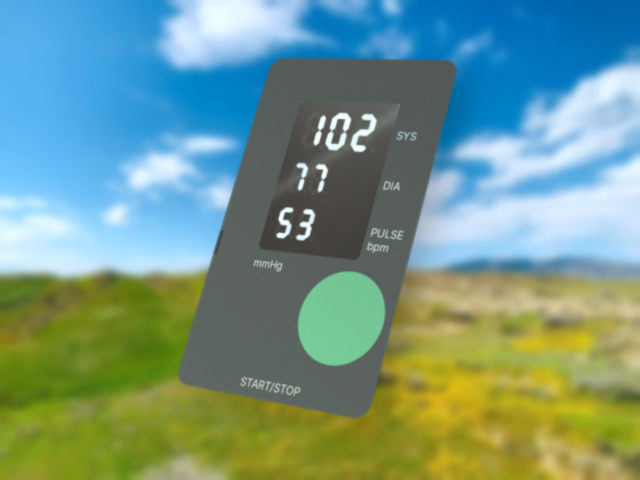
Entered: 53 bpm
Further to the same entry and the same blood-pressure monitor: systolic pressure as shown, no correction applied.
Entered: 102 mmHg
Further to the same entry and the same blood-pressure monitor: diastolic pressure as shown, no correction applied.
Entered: 77 mmHg
